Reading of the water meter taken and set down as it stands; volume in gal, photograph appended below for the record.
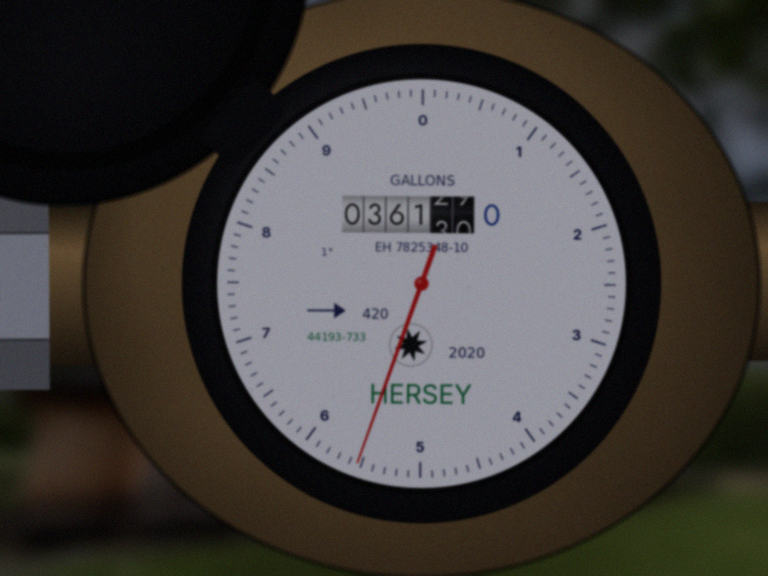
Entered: 361295.5 gal
